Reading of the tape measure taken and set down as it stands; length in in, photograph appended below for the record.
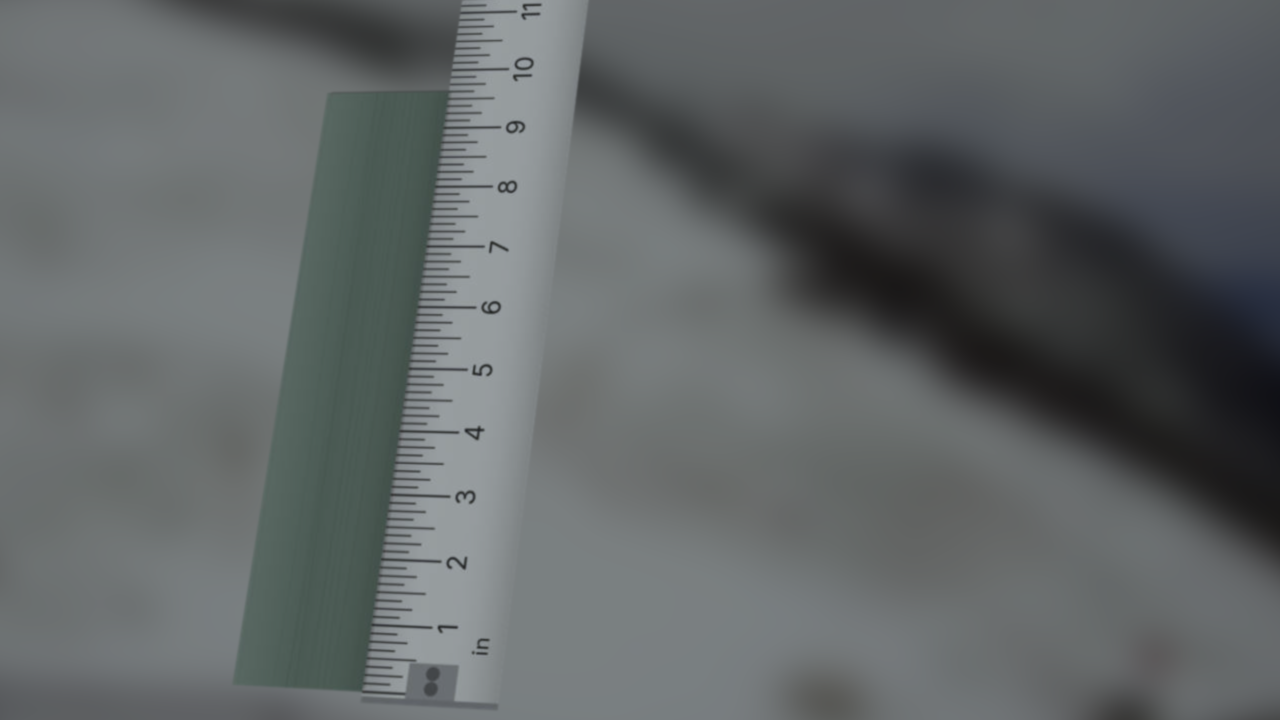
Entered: 9.625 in
